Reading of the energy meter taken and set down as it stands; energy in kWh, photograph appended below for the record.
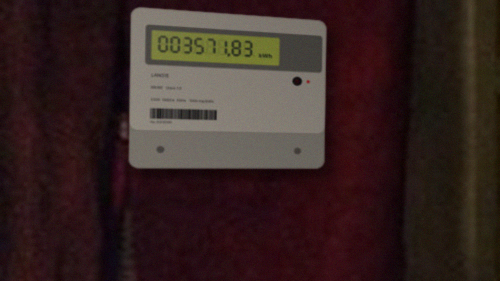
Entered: 3571.83 kWh
